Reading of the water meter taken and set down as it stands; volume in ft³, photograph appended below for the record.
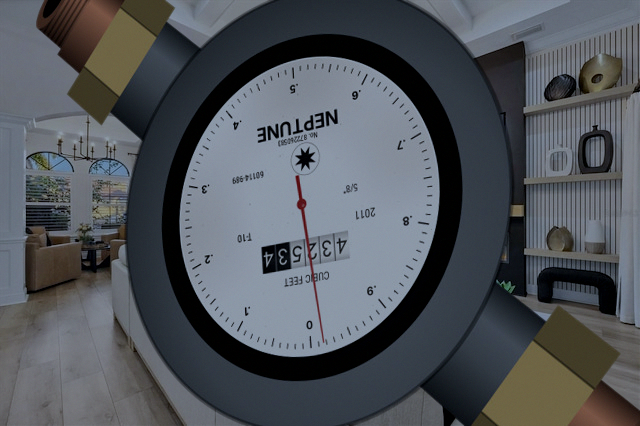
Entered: 432533.98 ft³
